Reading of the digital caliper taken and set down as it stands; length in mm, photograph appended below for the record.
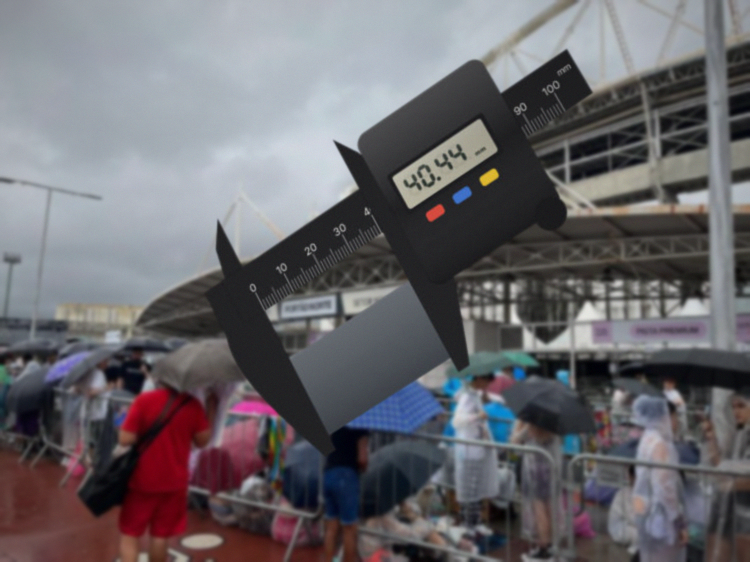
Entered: 40.44 mm
